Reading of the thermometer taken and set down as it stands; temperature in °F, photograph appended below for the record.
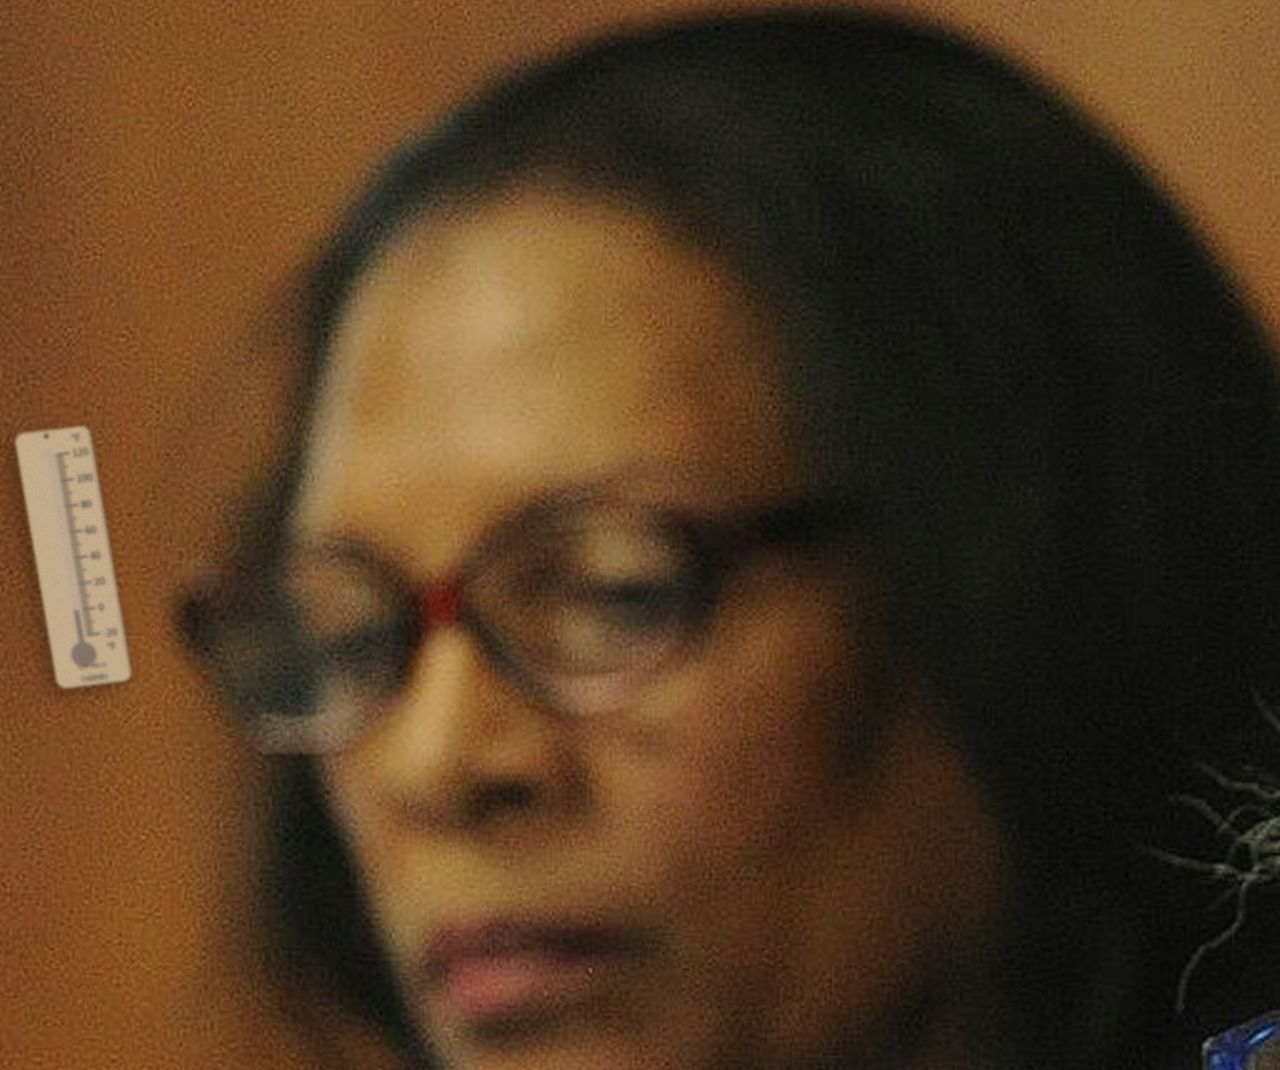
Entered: 0 °F
